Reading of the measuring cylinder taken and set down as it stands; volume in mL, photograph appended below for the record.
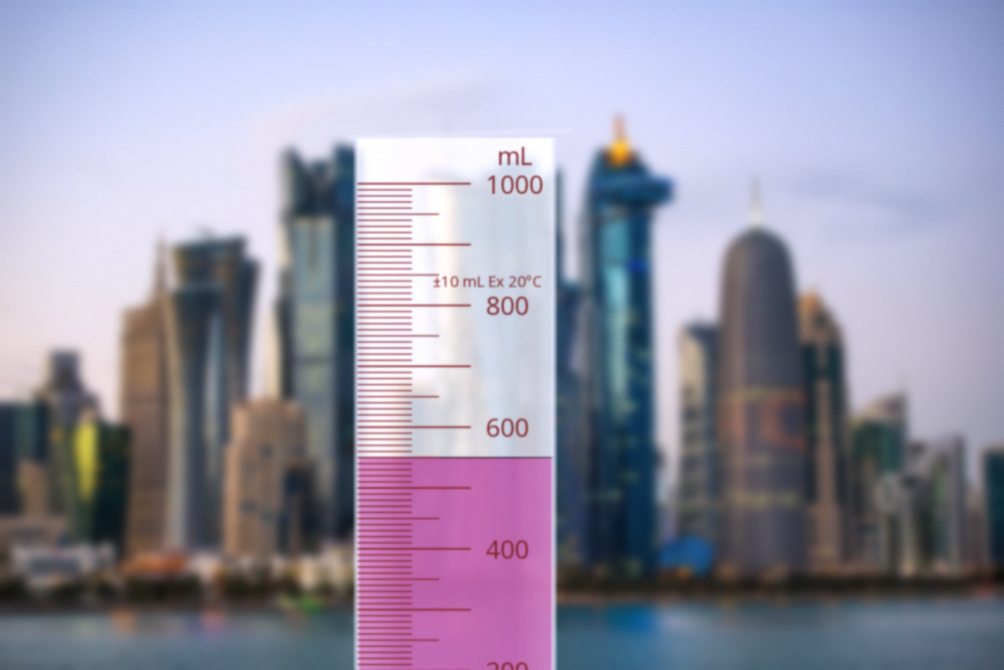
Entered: 550 mL
